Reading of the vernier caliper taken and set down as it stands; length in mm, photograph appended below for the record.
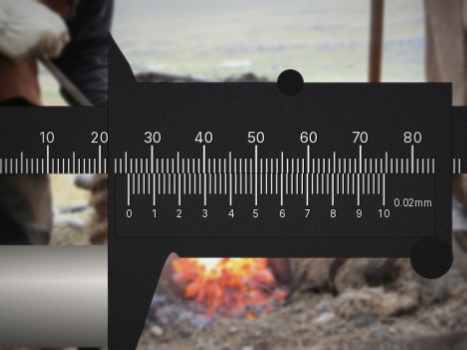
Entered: 25.5 mm
